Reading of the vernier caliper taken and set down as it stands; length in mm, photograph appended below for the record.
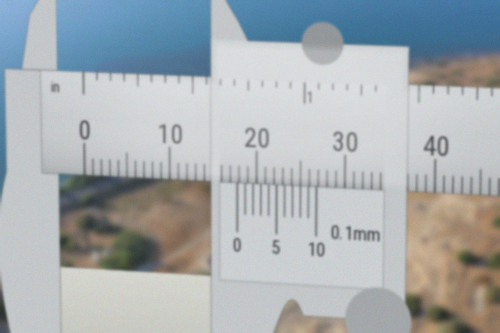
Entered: 17.8 mm
